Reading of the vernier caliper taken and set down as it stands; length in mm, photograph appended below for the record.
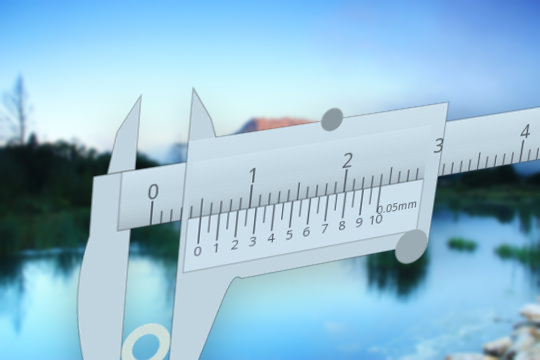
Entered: 5.0 mm
